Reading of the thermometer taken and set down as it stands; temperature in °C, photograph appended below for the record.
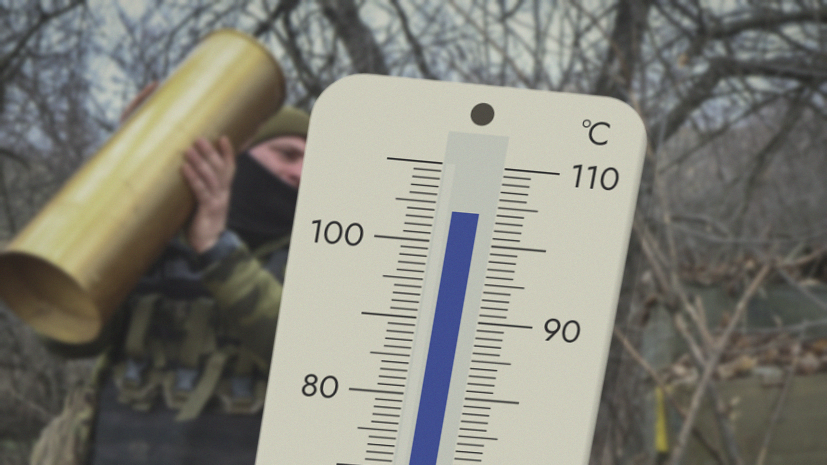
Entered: 104 °C
